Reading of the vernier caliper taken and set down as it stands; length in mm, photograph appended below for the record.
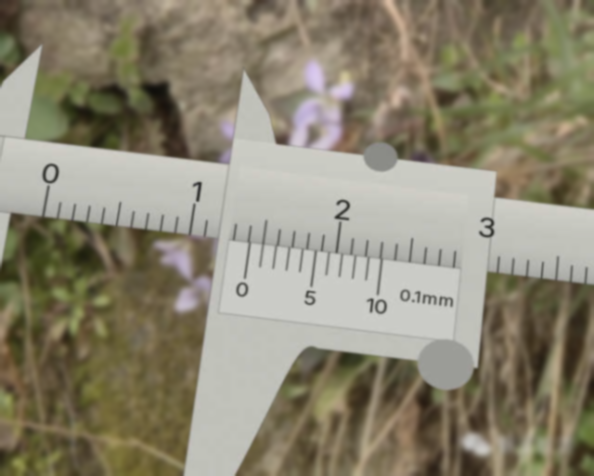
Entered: 14.1 mm
